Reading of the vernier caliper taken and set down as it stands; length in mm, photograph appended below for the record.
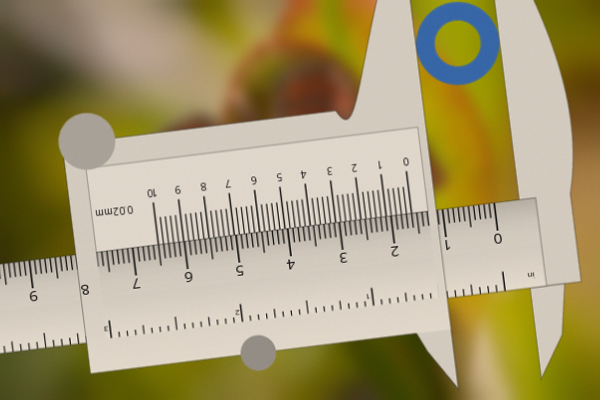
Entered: 16.0 mm
